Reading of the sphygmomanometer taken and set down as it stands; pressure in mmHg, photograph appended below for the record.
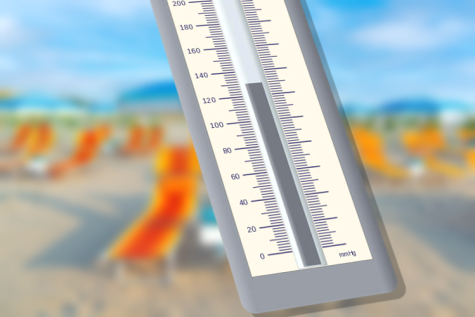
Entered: 130 mmHg
